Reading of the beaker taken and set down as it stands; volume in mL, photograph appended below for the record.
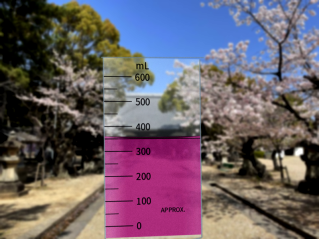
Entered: 350 mL
